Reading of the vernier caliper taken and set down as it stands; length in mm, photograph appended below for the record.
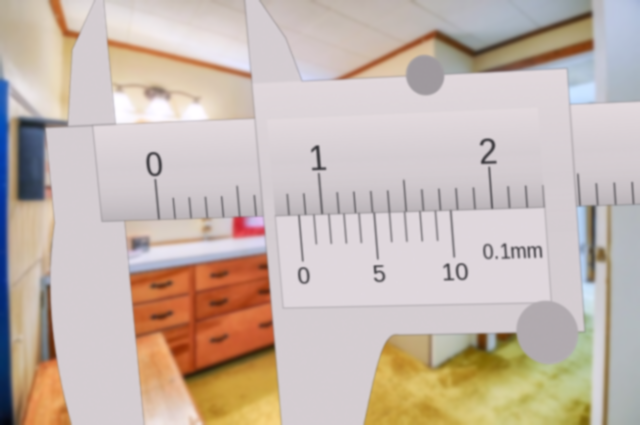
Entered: 8.6 mm
